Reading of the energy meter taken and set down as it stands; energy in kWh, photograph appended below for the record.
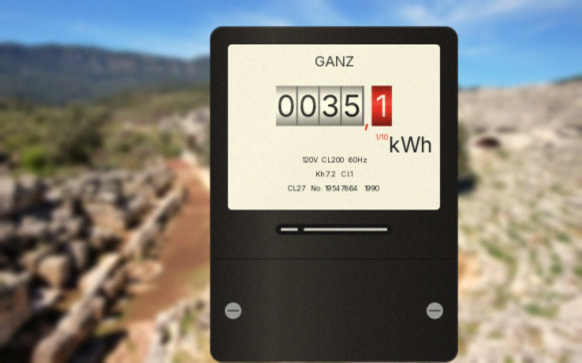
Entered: 35.1 kWh
